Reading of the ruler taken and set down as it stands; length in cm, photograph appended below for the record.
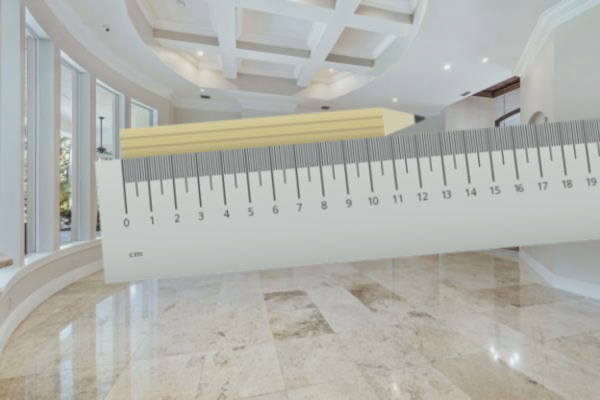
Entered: 12.5 cm
